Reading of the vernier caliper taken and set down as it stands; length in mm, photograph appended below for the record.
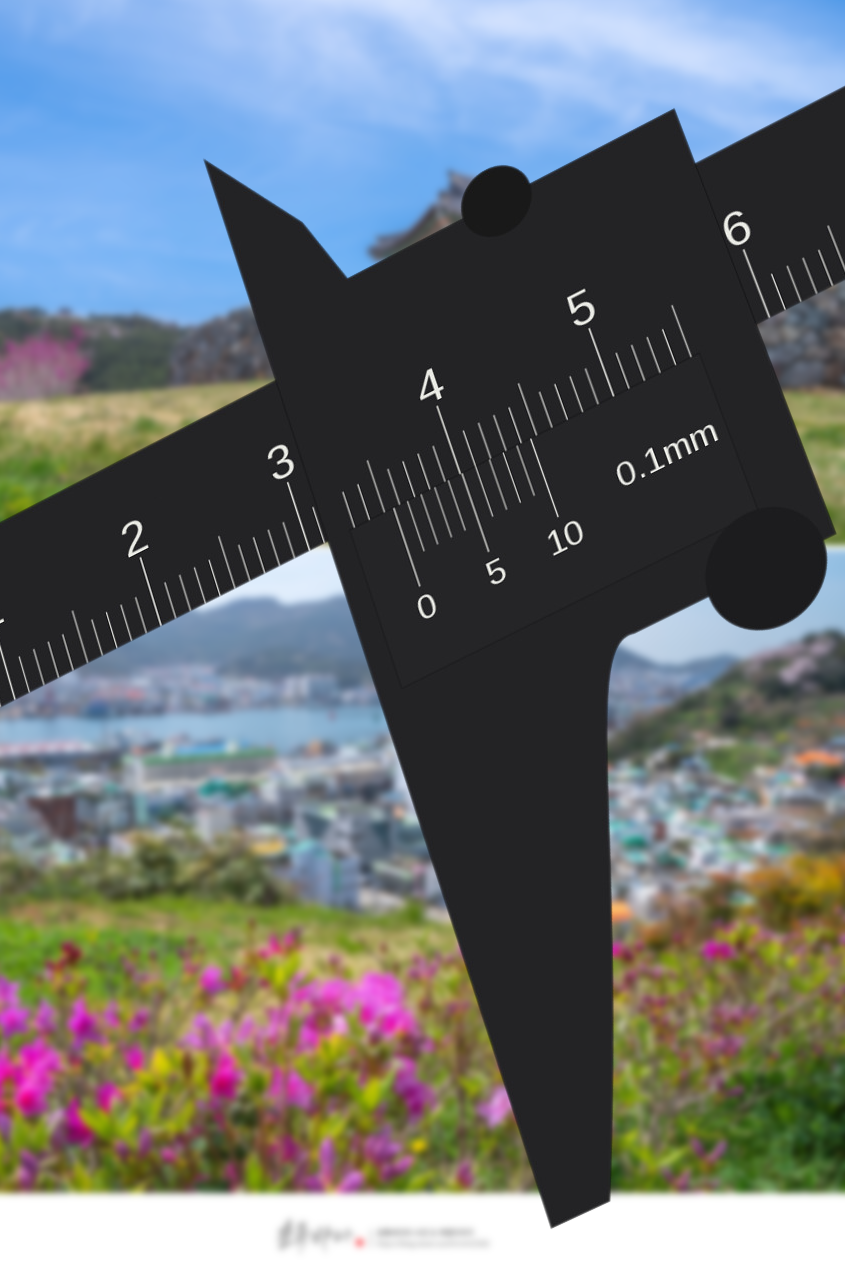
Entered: 35.6 mm
